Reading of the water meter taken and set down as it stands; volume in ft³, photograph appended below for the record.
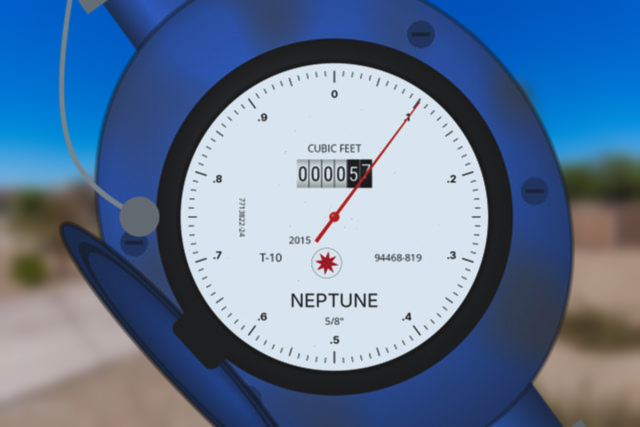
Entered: 57.10 ft³
